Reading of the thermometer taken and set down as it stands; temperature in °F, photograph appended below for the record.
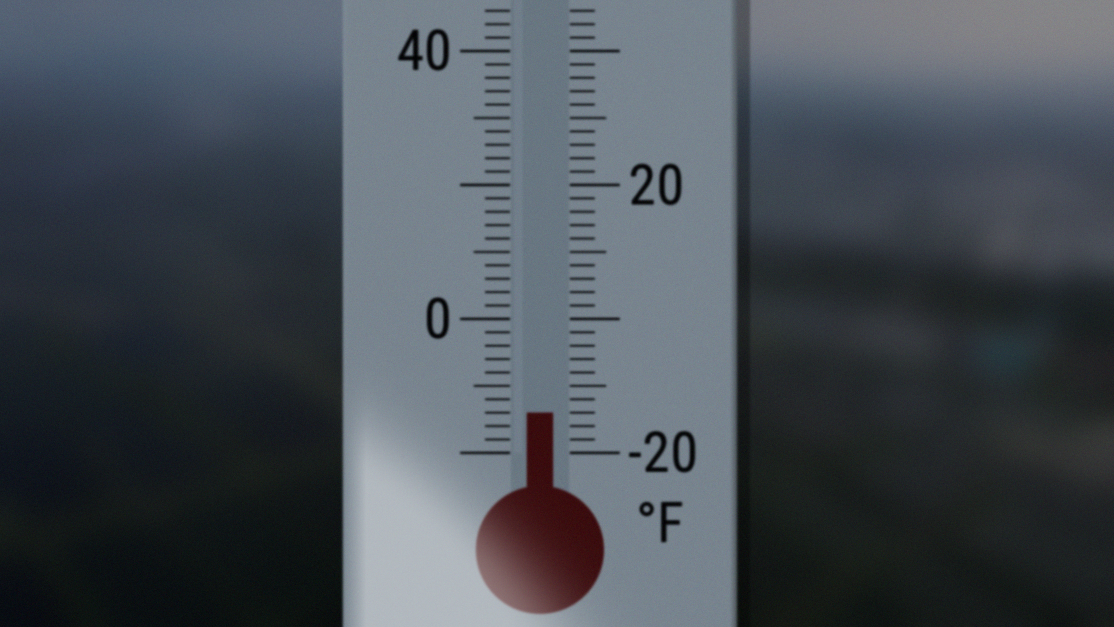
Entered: -14 °F
